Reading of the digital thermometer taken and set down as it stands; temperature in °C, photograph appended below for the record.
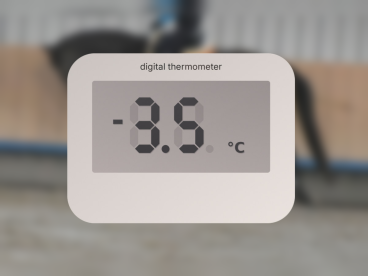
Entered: -3.5 °C
